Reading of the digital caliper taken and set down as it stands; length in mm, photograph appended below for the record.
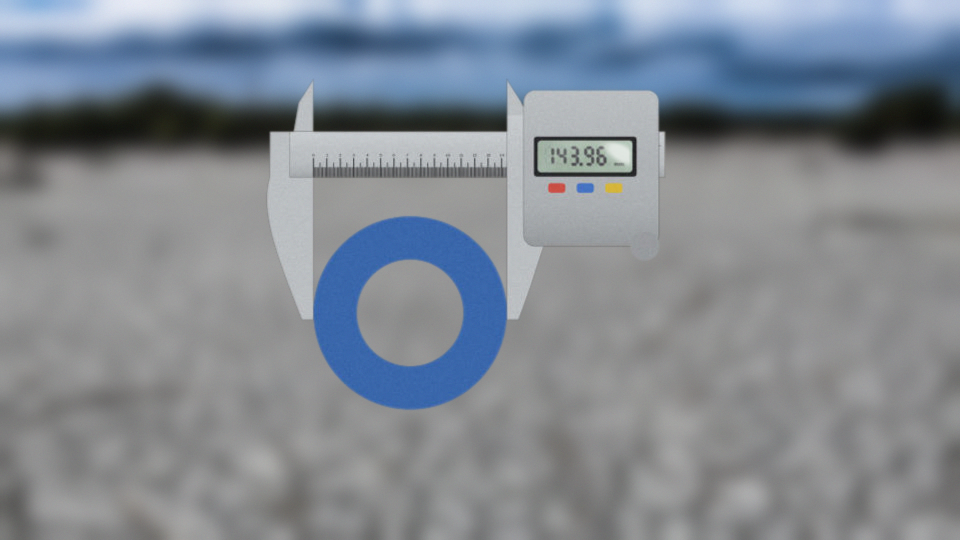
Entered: 143.96 mm
